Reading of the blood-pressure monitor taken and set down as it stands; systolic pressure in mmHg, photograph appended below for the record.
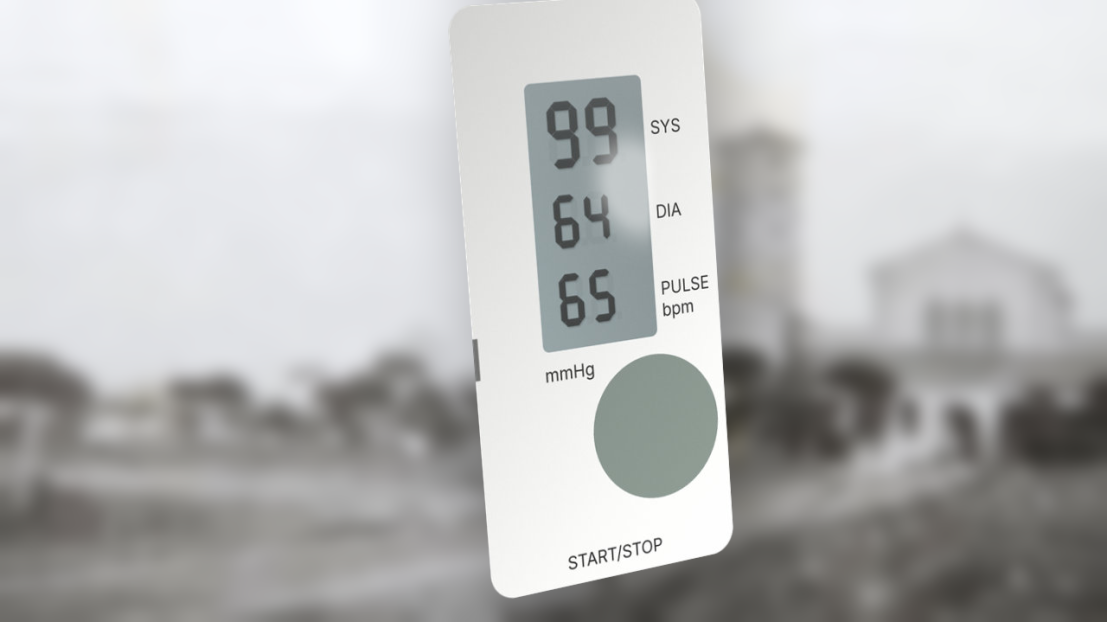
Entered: 99 mmHg
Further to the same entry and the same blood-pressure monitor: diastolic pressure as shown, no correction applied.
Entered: 64 mmHg
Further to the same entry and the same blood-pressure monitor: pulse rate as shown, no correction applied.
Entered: 65 bpm
